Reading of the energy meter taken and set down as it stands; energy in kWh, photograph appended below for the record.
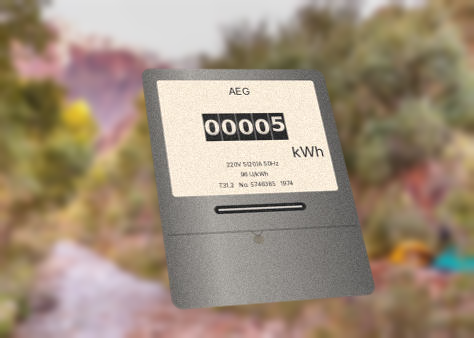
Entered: 5 kWh
